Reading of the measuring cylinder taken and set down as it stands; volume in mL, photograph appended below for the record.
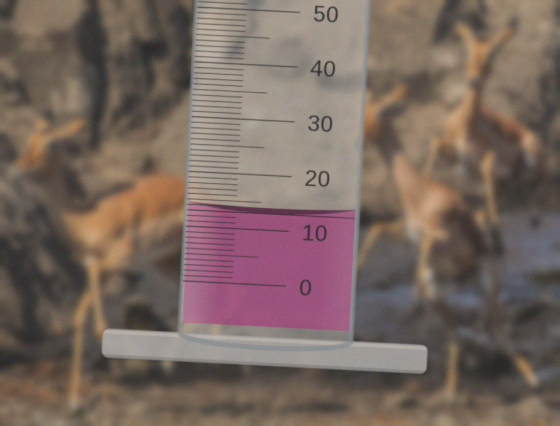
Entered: 13 mL
